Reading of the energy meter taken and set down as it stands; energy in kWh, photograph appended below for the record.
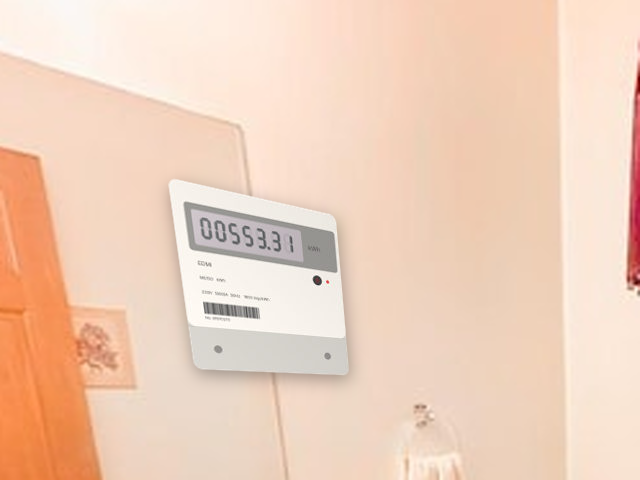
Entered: 553.31 kWh
